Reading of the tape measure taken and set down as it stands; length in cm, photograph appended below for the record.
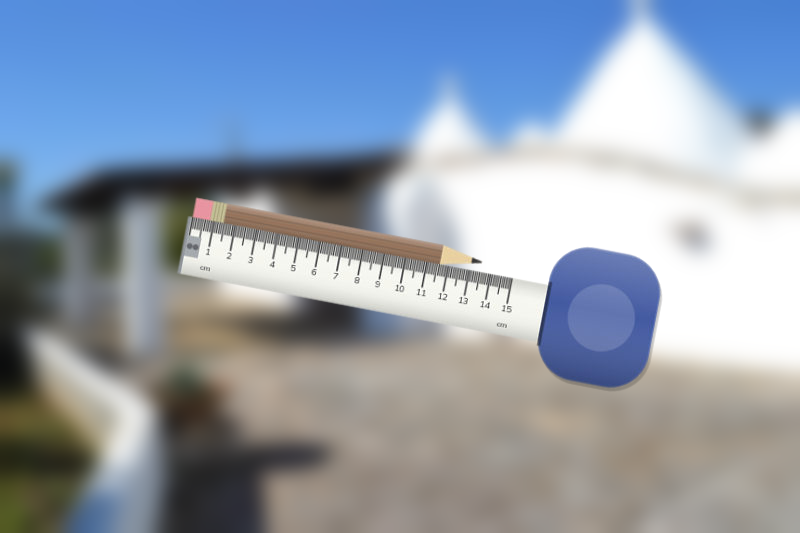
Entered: 13.5 cm
